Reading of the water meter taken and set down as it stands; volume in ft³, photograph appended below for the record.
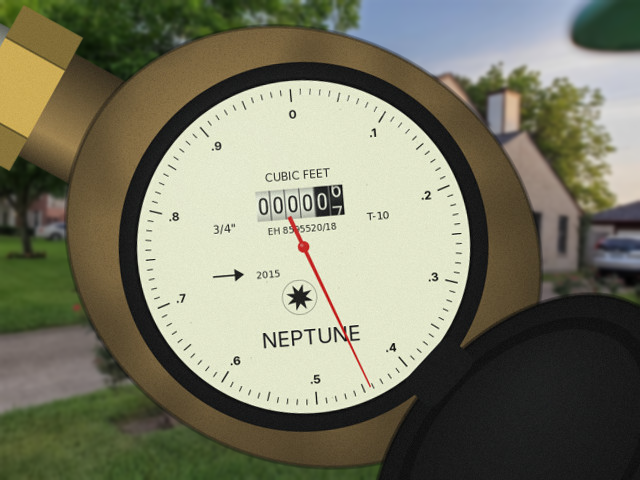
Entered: 6.44 ft³
